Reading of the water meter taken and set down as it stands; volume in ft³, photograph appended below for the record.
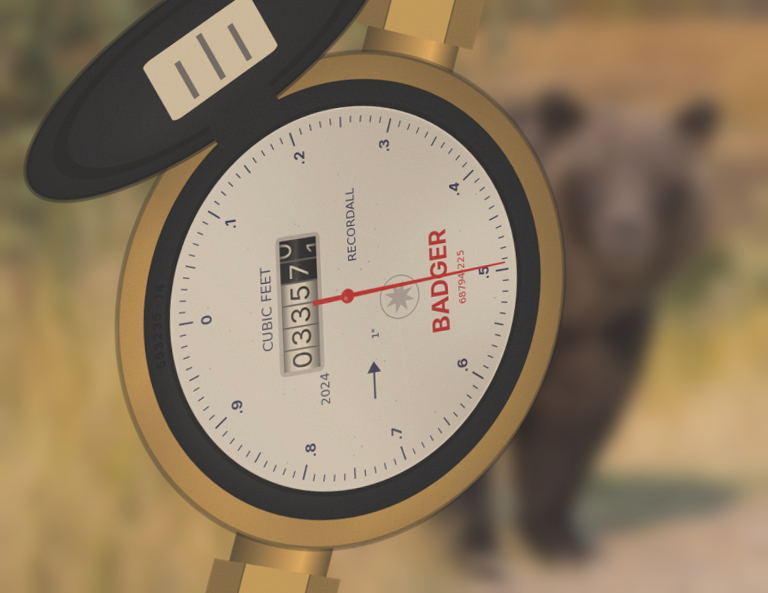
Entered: 33570.49 ft³
